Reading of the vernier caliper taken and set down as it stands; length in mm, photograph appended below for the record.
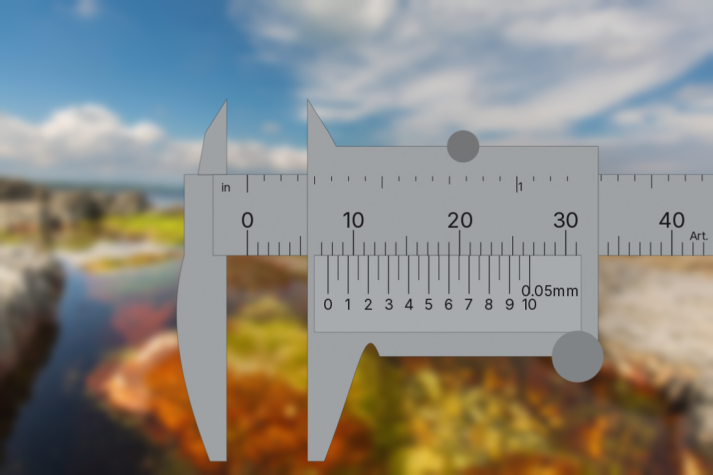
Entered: 7.6 mm
